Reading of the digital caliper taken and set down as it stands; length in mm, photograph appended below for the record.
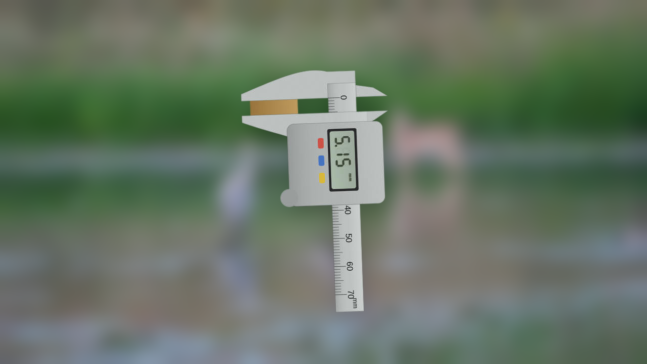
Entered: 5.15 mm
